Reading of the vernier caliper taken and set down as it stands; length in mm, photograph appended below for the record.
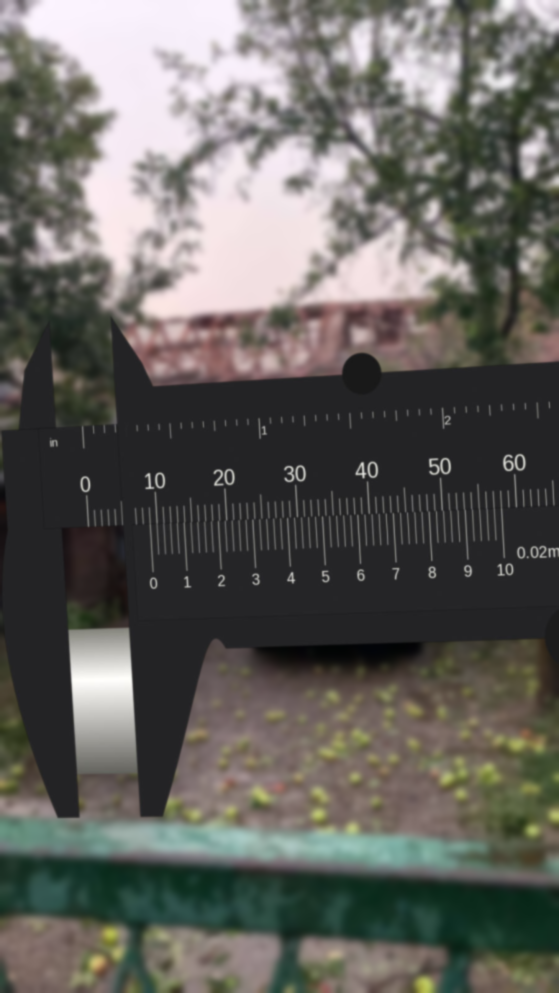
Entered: 9.0 mm
